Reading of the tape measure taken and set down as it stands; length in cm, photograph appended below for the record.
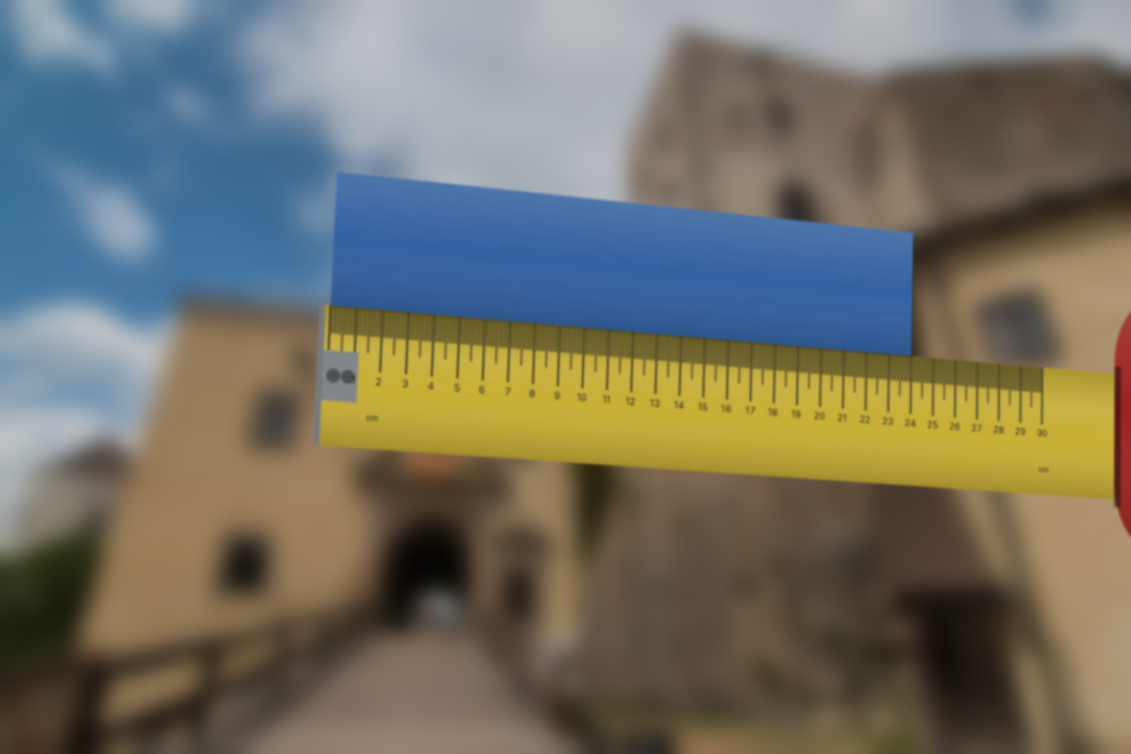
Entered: 24 cm
